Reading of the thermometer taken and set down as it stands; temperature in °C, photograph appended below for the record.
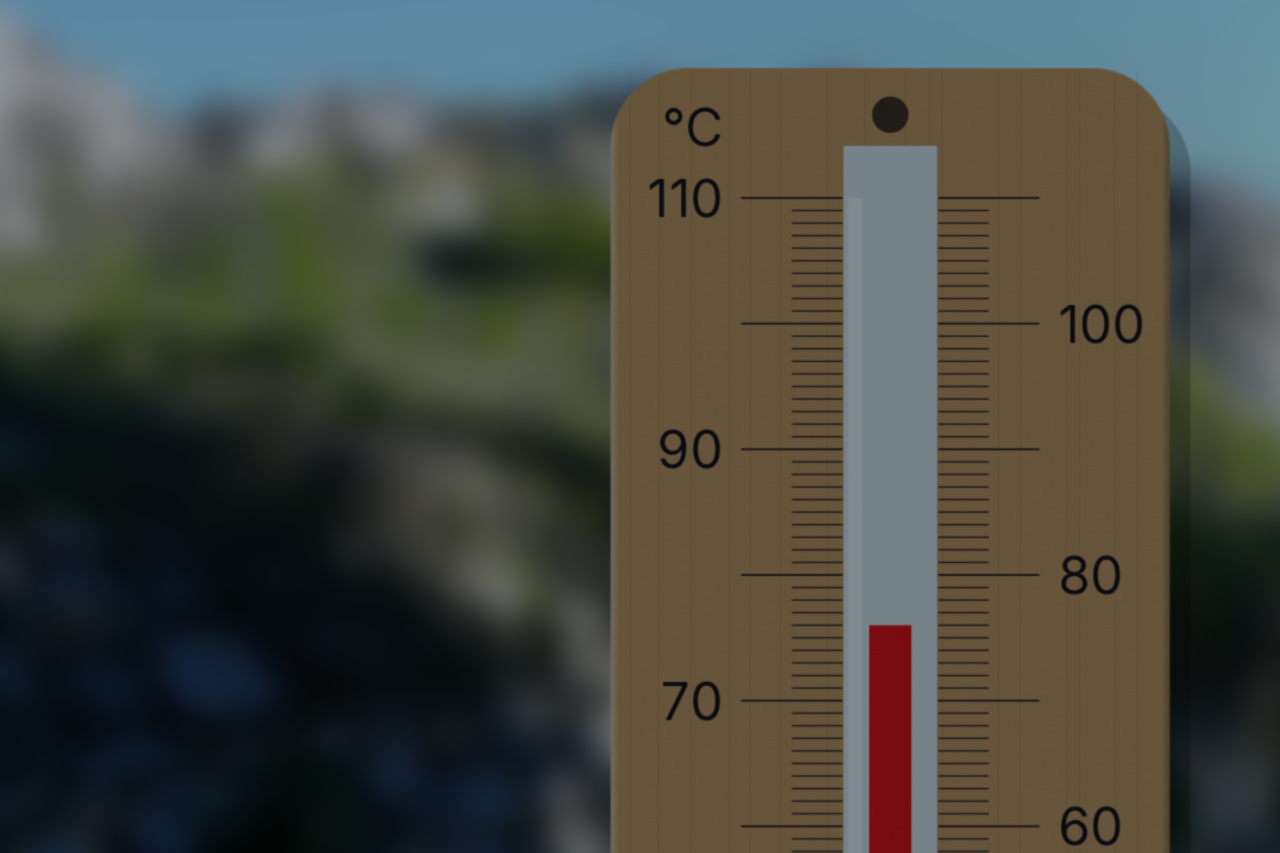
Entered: 76 °C
